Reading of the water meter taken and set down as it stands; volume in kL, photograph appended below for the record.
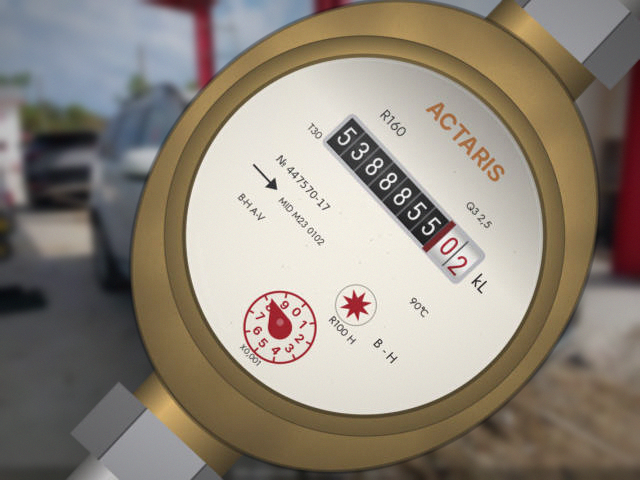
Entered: 5388855.018 kL
